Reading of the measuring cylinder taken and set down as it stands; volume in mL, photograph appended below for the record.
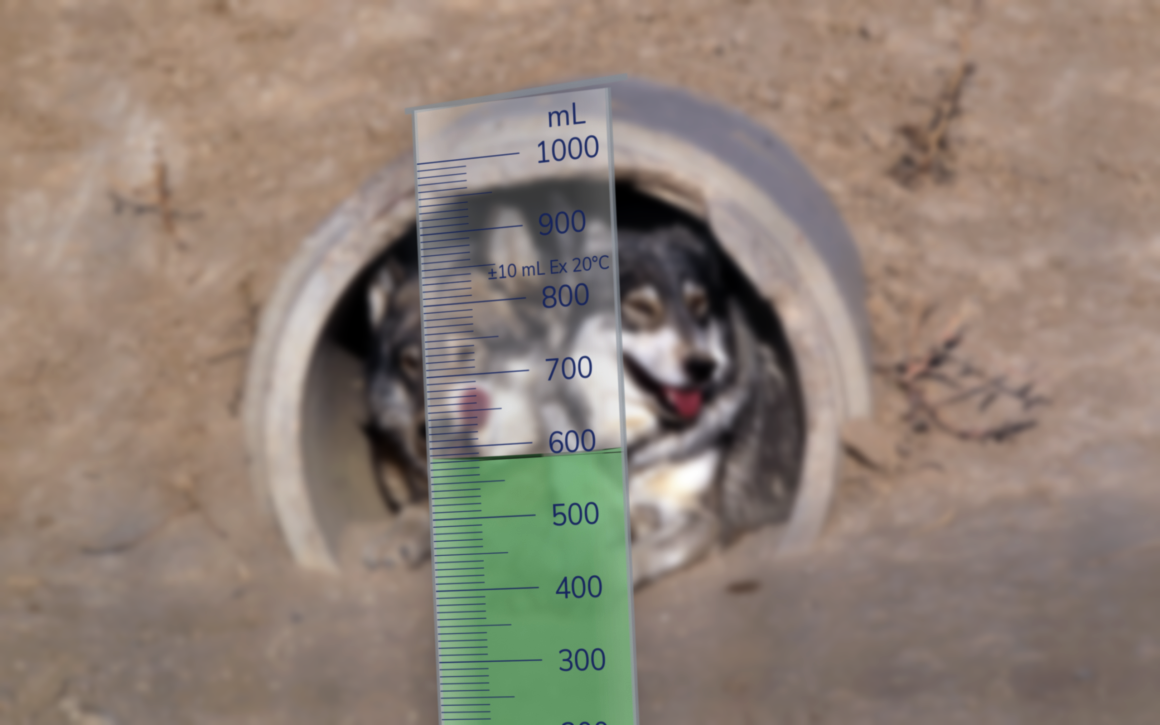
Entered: 580 mL
